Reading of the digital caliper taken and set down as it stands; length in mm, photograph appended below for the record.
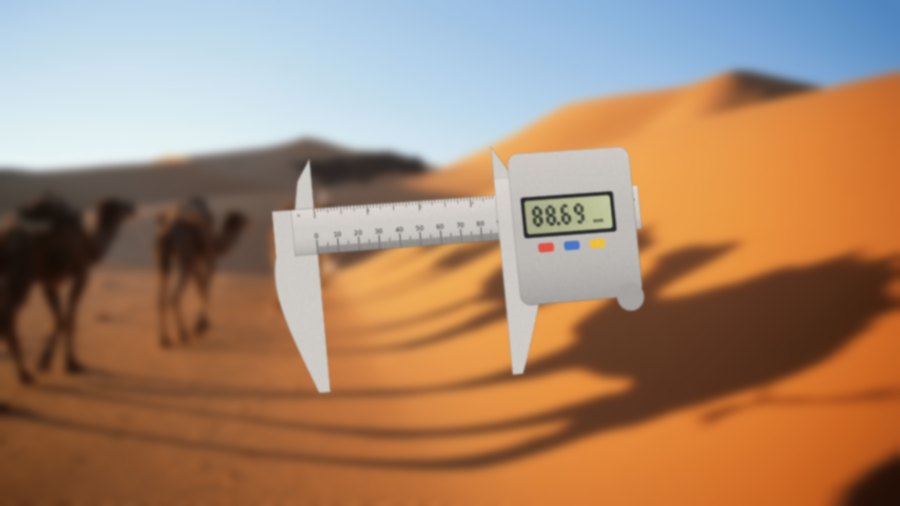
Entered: 88.69 mm
